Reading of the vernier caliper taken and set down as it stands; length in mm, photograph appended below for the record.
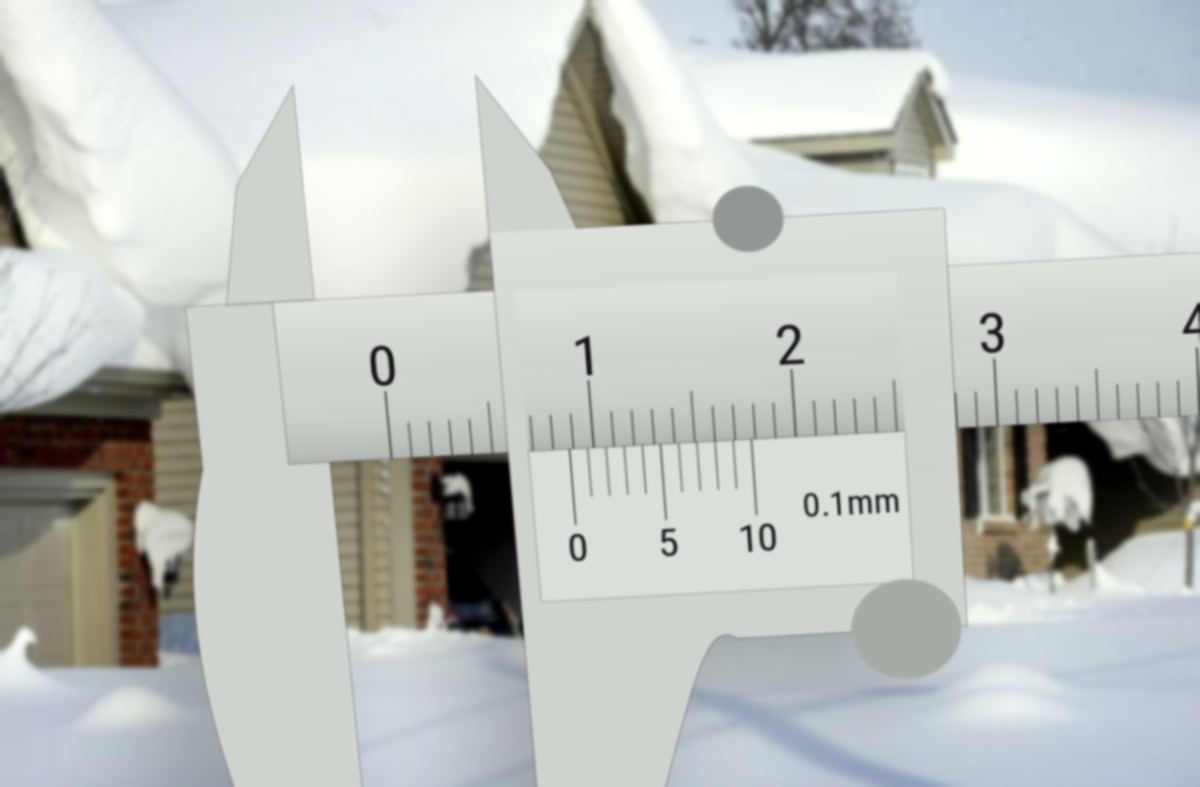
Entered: 8.8 mm
